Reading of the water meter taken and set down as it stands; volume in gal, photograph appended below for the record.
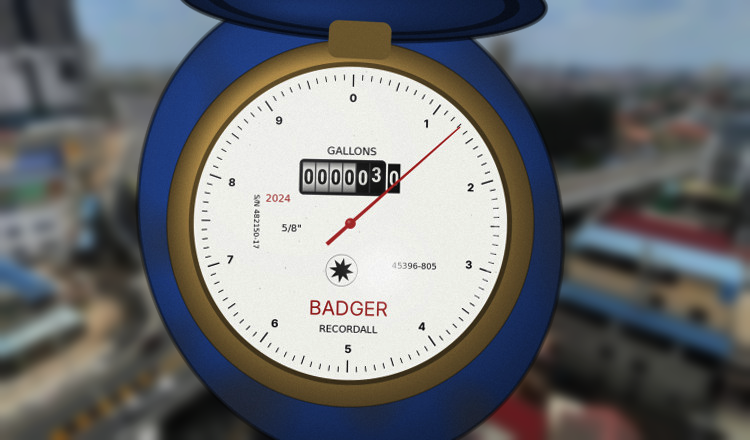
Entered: 31.3 gal
